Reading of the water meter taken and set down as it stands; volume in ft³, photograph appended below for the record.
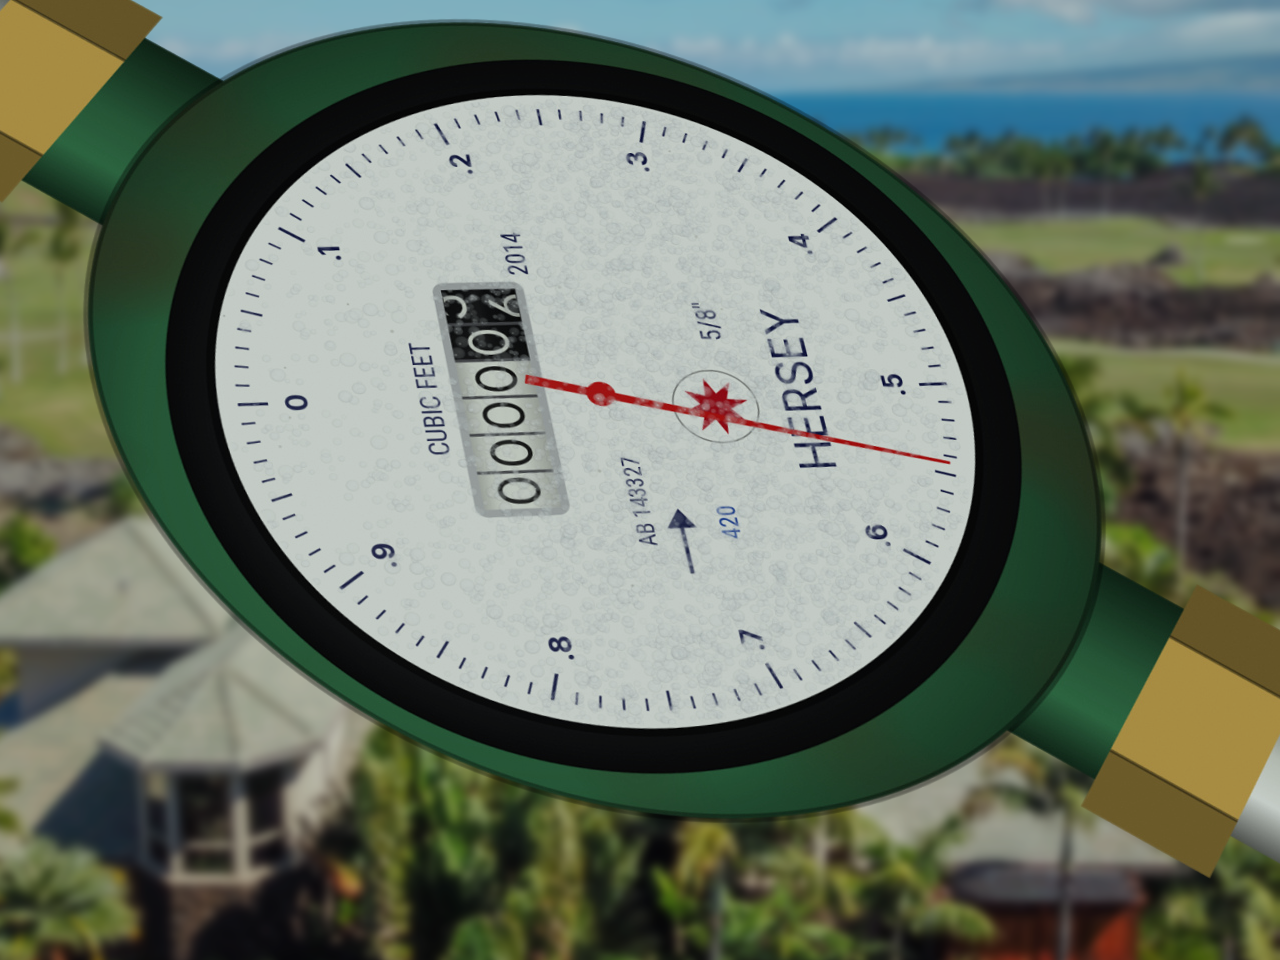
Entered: 5.54 ft³
